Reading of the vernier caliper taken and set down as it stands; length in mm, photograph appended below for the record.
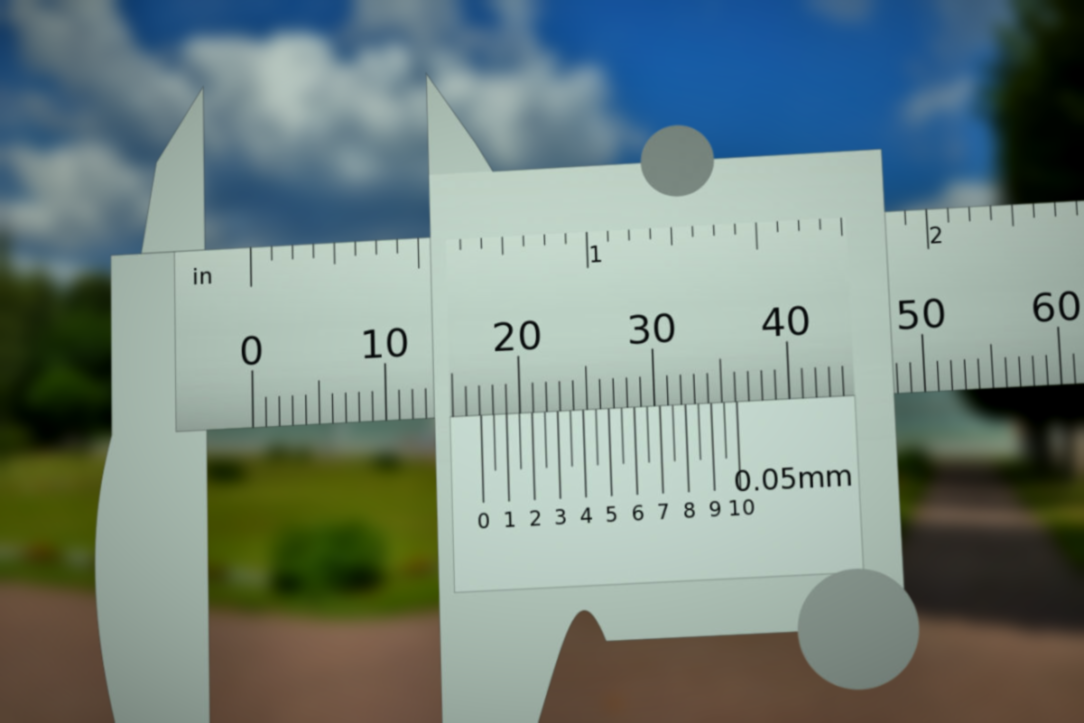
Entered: 17.1 mm
